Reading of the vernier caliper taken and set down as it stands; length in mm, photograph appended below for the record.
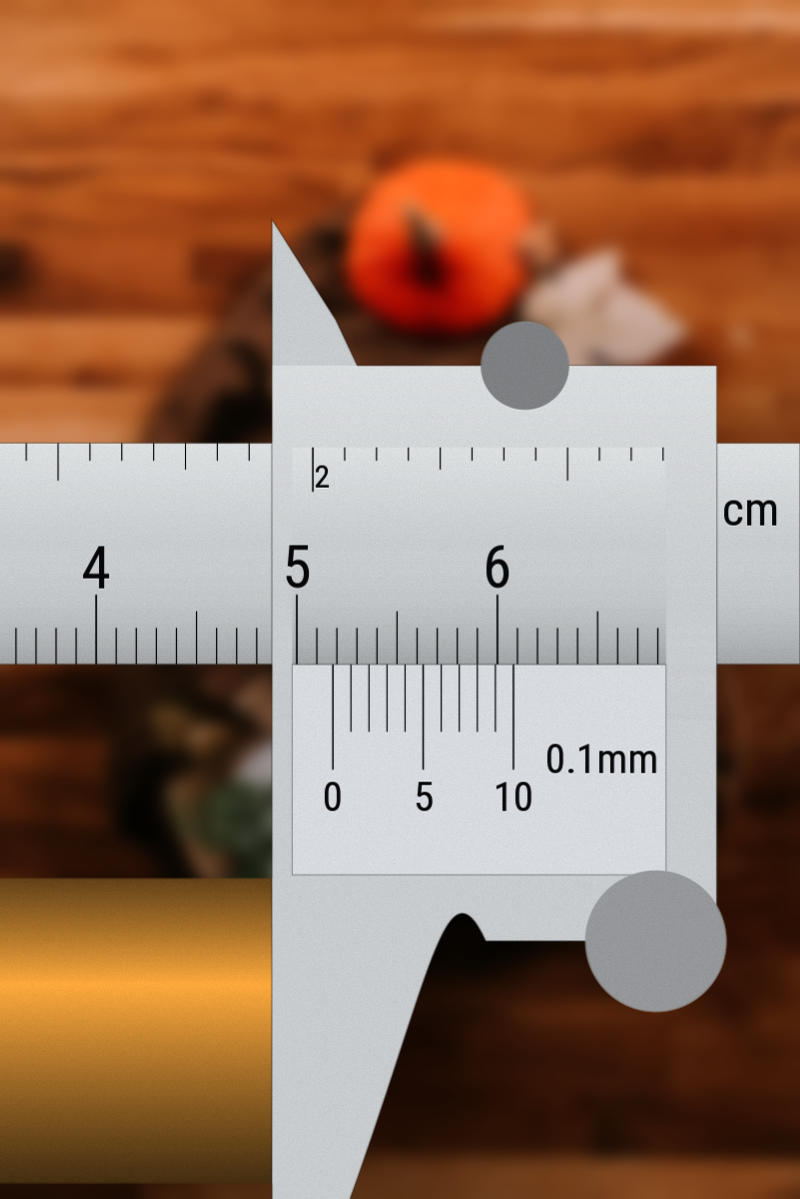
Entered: 51.8 mm
